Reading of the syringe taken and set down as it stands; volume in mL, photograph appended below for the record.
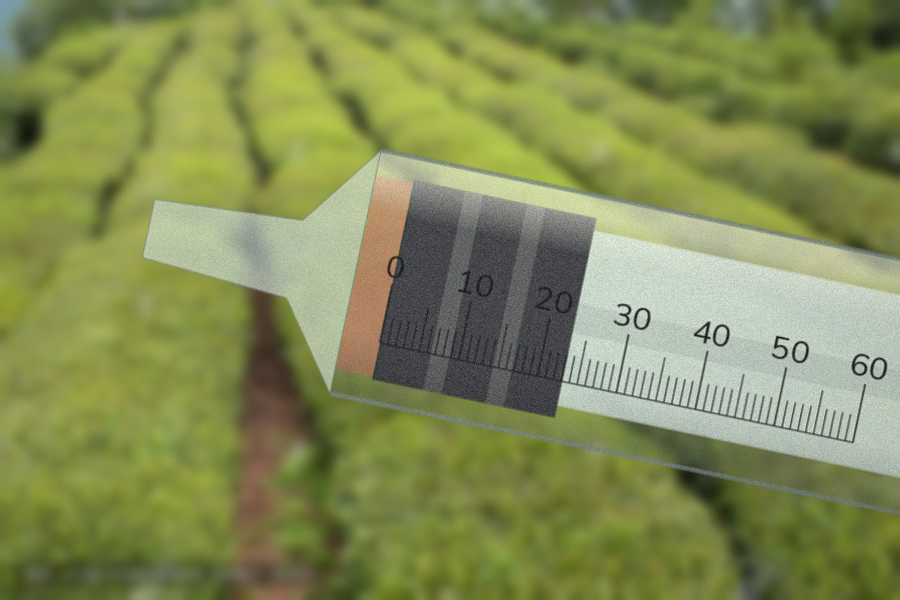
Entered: 0 mL
